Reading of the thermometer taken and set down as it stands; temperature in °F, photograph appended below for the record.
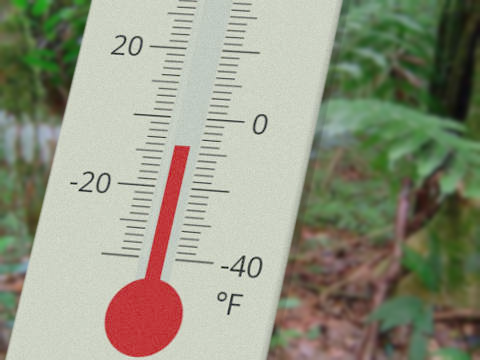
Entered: -8 °F
